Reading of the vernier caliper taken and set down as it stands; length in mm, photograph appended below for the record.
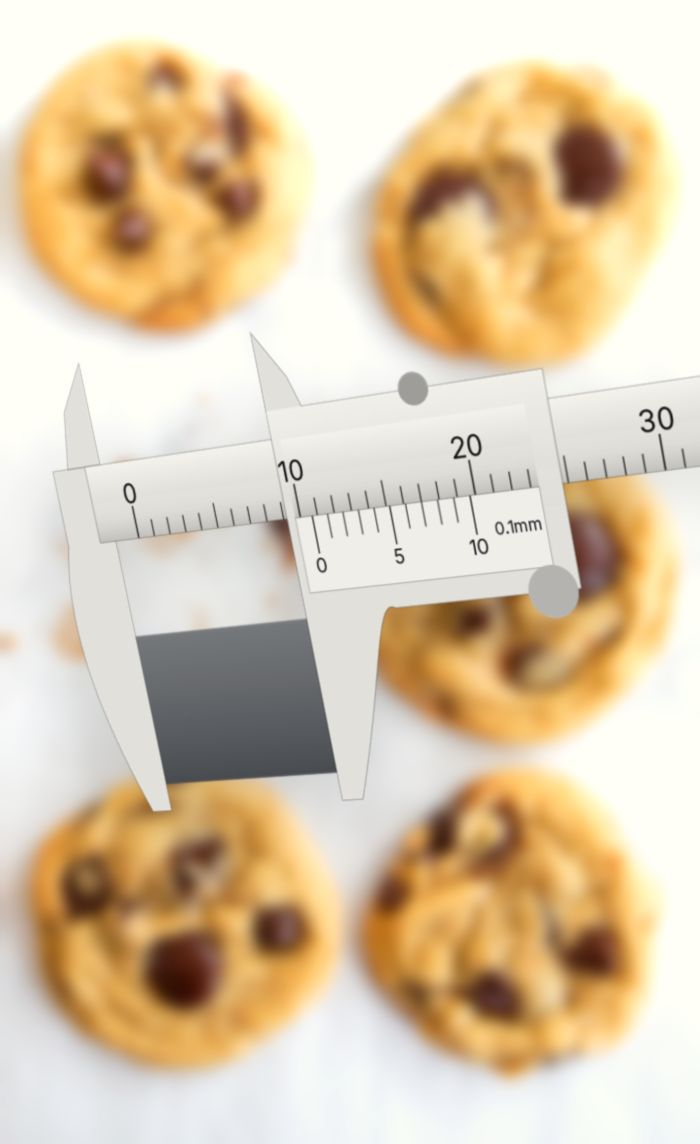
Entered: 10.7 mm
